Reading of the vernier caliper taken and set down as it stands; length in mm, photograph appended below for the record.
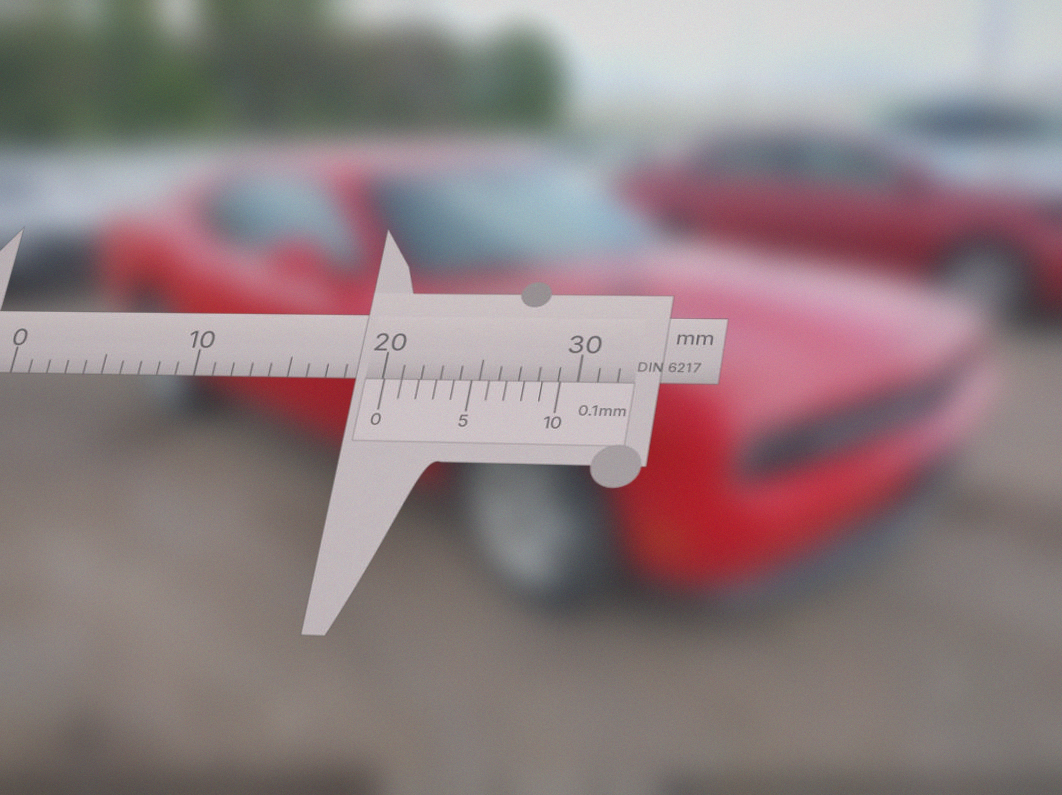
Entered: 20.1 mm
